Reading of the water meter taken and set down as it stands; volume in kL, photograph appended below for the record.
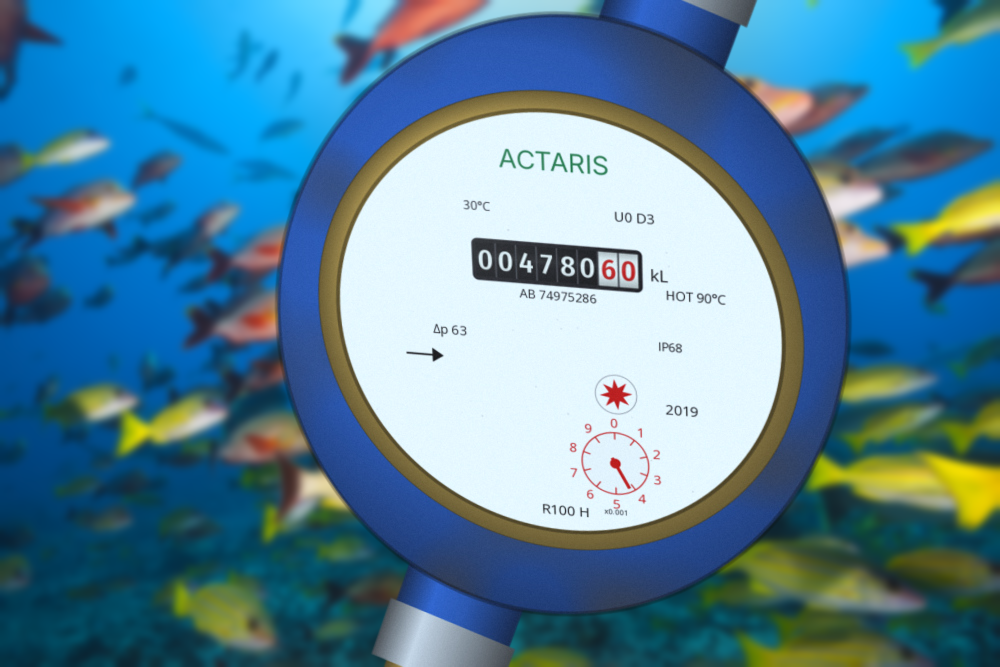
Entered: 4780.604 kL
